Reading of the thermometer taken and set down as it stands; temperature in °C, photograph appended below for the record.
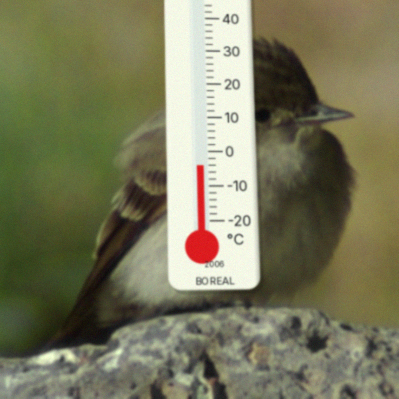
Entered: -4 °C
